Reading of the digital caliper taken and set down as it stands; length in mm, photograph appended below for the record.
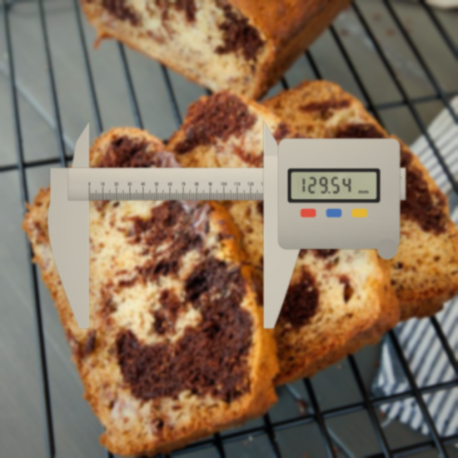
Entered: 129.54 mm
